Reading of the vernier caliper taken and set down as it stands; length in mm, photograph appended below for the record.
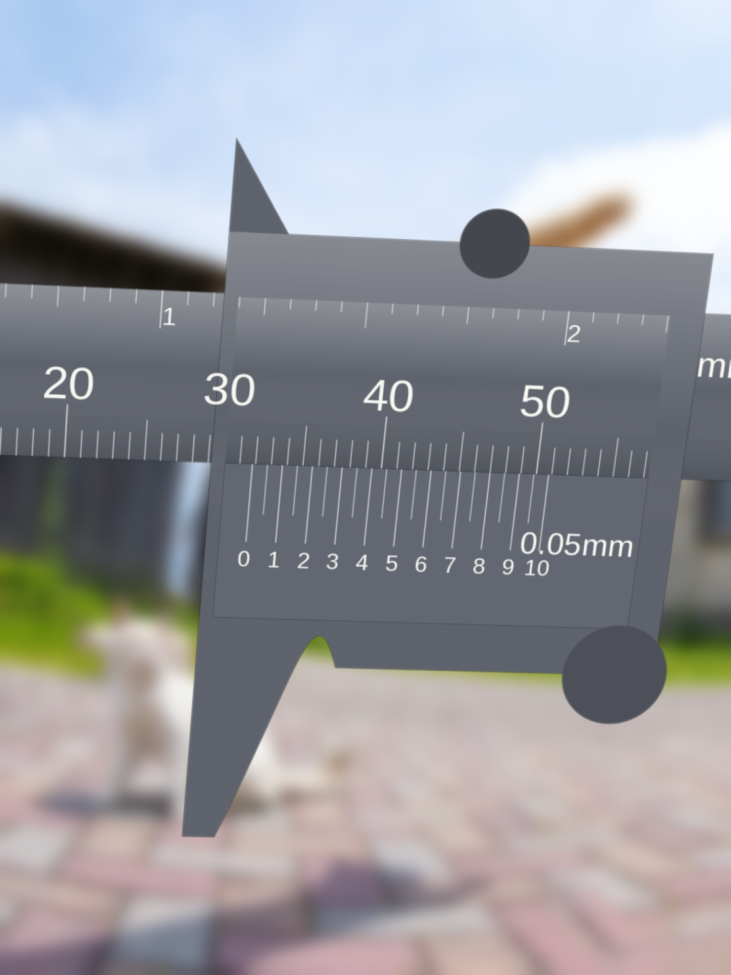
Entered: 31.8 mm
